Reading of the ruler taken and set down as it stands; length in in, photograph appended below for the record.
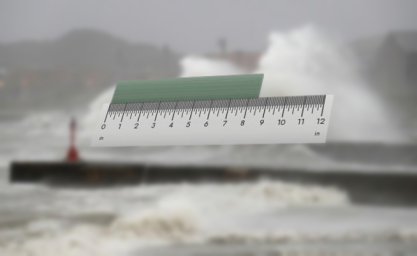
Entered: 8.5 in
